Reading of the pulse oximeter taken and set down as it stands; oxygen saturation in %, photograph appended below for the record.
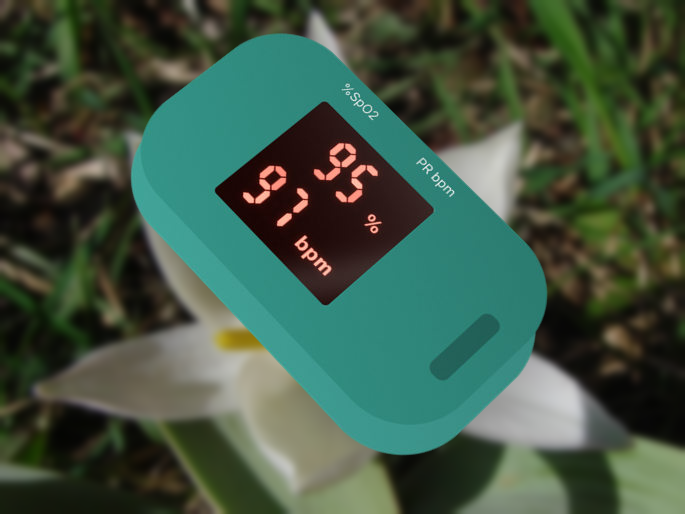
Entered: 95 %
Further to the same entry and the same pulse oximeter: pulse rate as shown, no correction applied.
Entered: 97 bpm
